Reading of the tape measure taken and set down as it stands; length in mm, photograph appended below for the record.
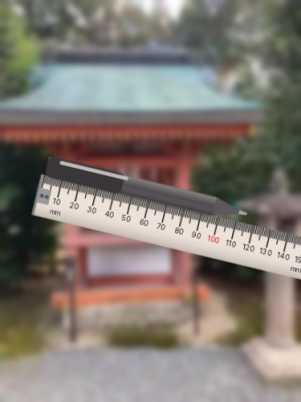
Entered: 115 mm
